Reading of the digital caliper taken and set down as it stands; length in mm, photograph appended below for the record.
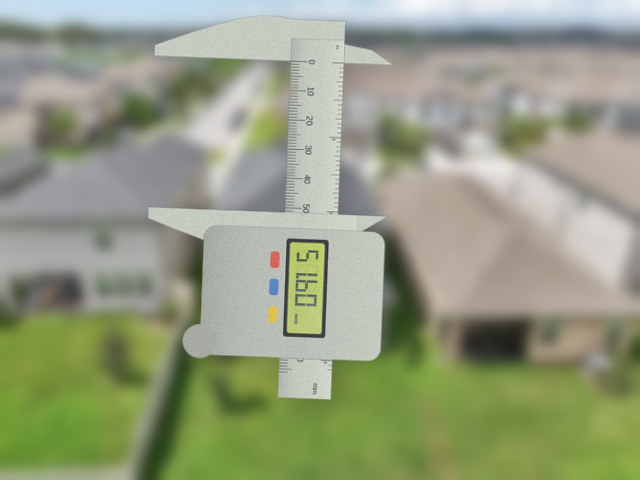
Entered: 51.60 mm
